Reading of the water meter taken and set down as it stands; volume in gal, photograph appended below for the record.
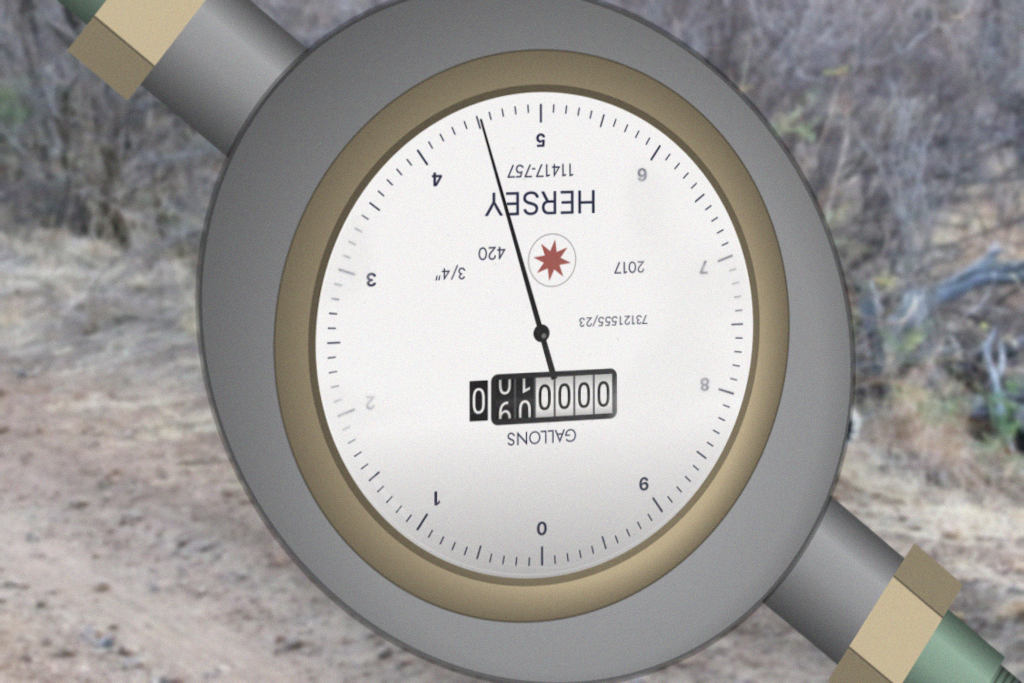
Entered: 94.5 gal
